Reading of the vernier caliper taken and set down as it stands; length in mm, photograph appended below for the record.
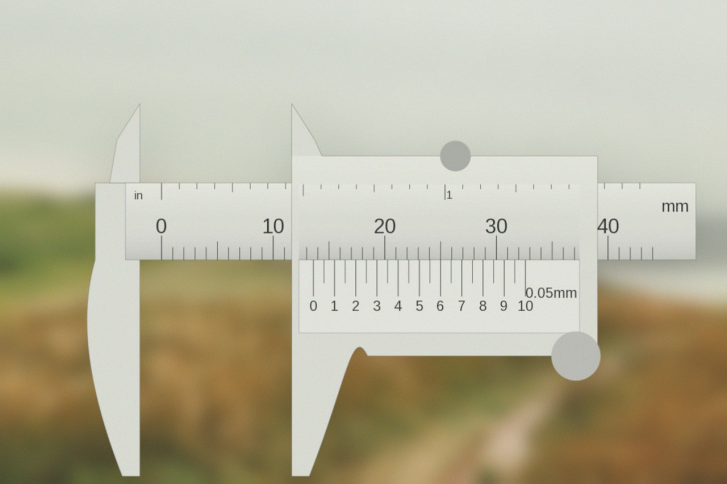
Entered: 13.6 mm
